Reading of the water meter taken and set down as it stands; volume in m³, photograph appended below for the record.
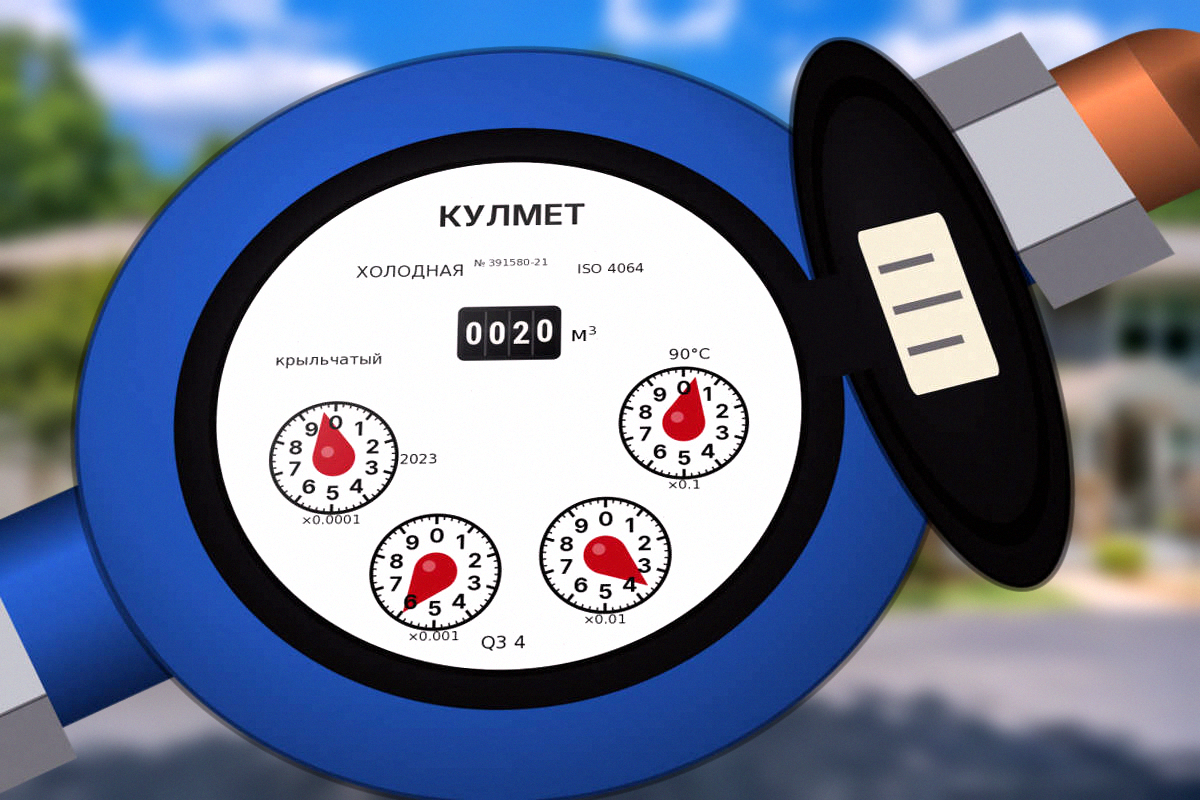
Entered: 20.0359 m³
